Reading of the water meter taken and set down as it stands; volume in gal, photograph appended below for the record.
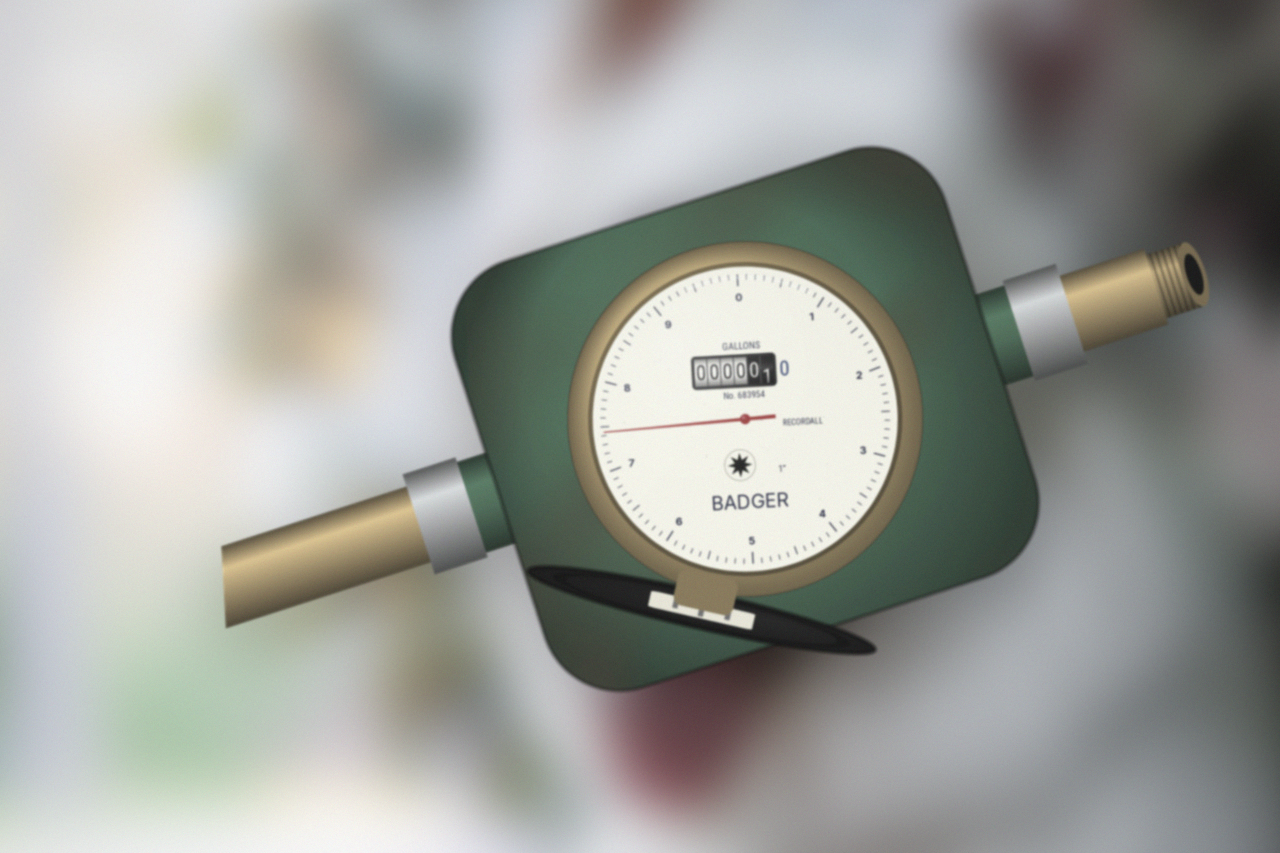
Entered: 7.4 gal
